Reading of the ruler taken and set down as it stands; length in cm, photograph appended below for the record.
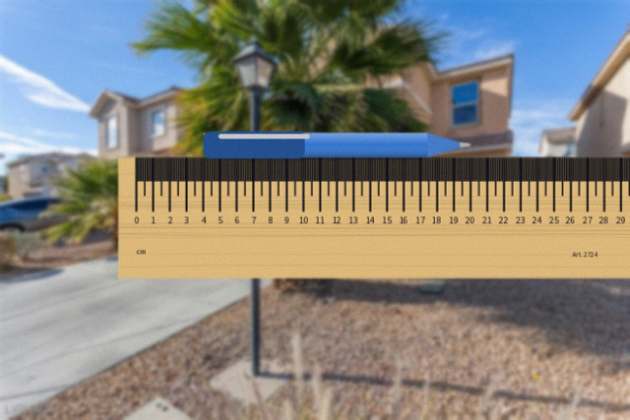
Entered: 16 cm
